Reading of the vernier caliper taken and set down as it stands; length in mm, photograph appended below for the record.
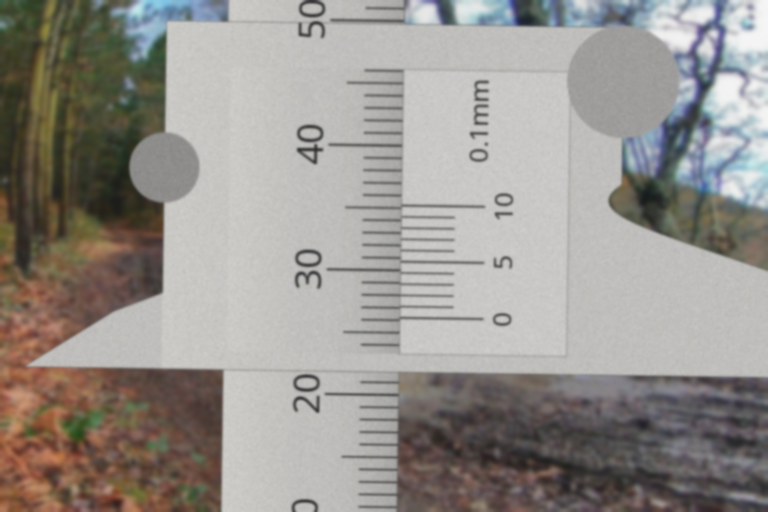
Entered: 26.2 mm
